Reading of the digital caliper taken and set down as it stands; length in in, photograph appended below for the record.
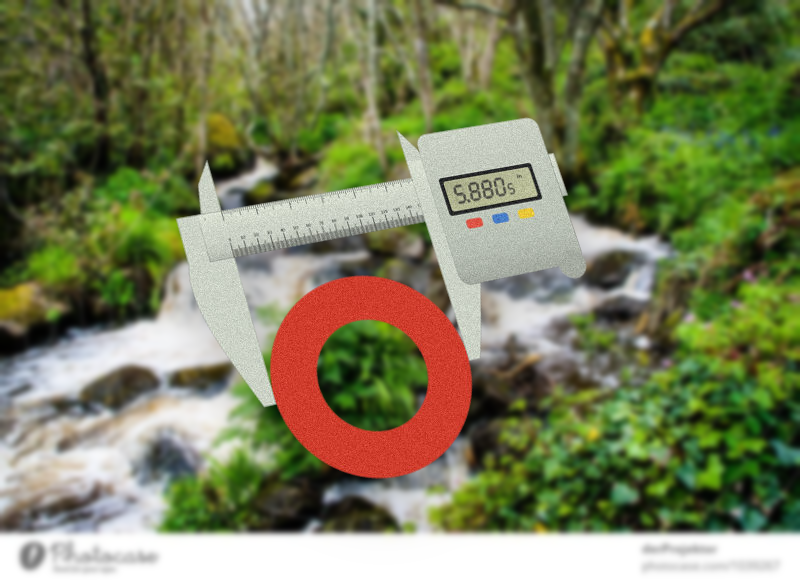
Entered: 5.8805 in
